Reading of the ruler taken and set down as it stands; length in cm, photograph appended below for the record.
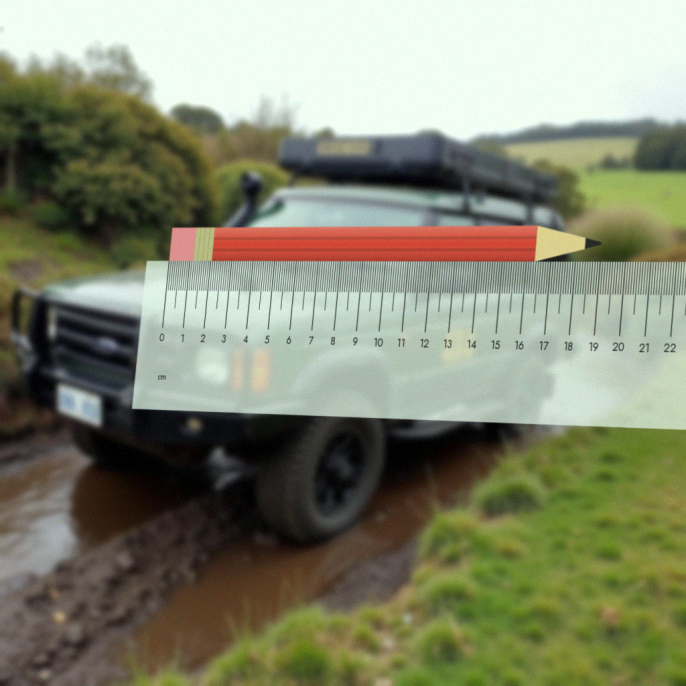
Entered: 19 cm
